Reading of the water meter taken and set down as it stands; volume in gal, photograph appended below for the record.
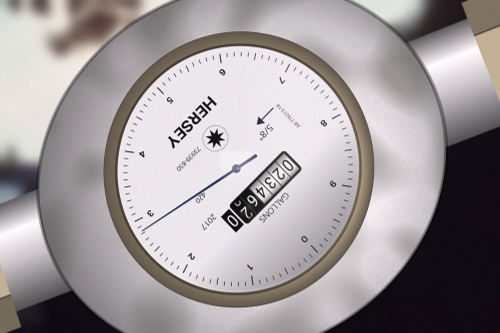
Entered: 234622.8 gal
